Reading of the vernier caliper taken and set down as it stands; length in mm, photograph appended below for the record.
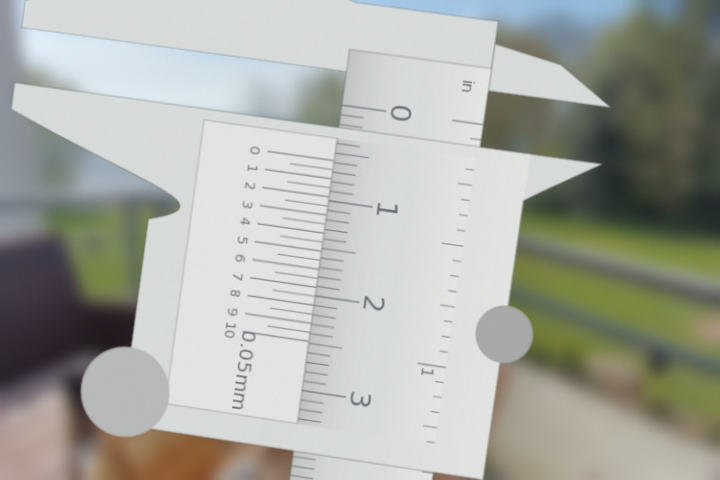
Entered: 5.8 mm
